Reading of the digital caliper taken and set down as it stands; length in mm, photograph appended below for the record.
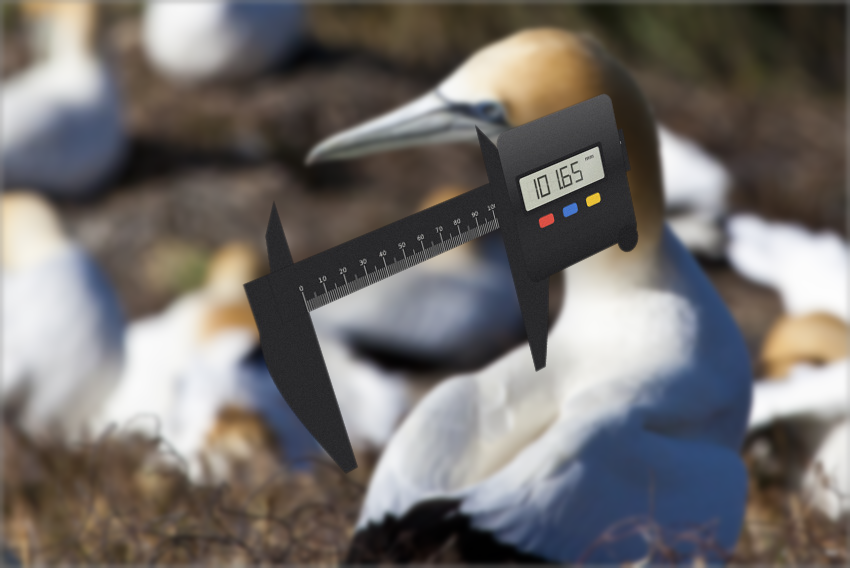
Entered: 101.65 mm
